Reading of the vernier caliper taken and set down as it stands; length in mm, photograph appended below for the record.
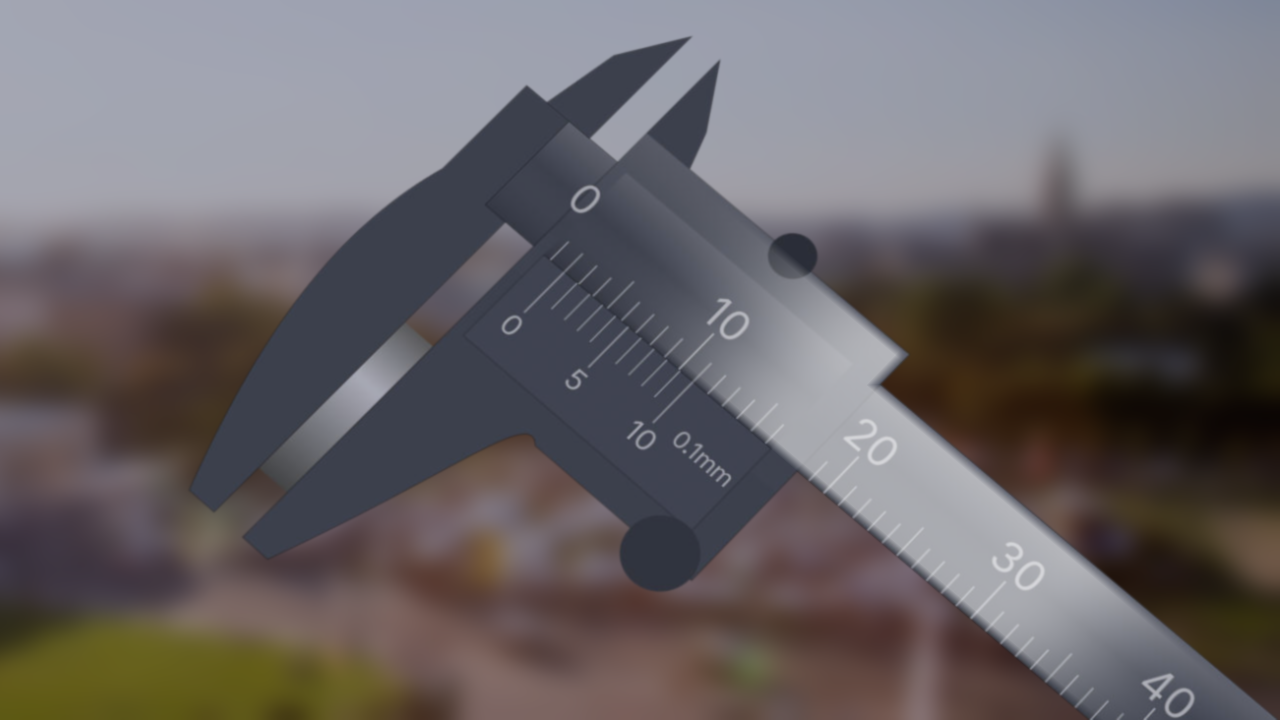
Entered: 2.0 mm
